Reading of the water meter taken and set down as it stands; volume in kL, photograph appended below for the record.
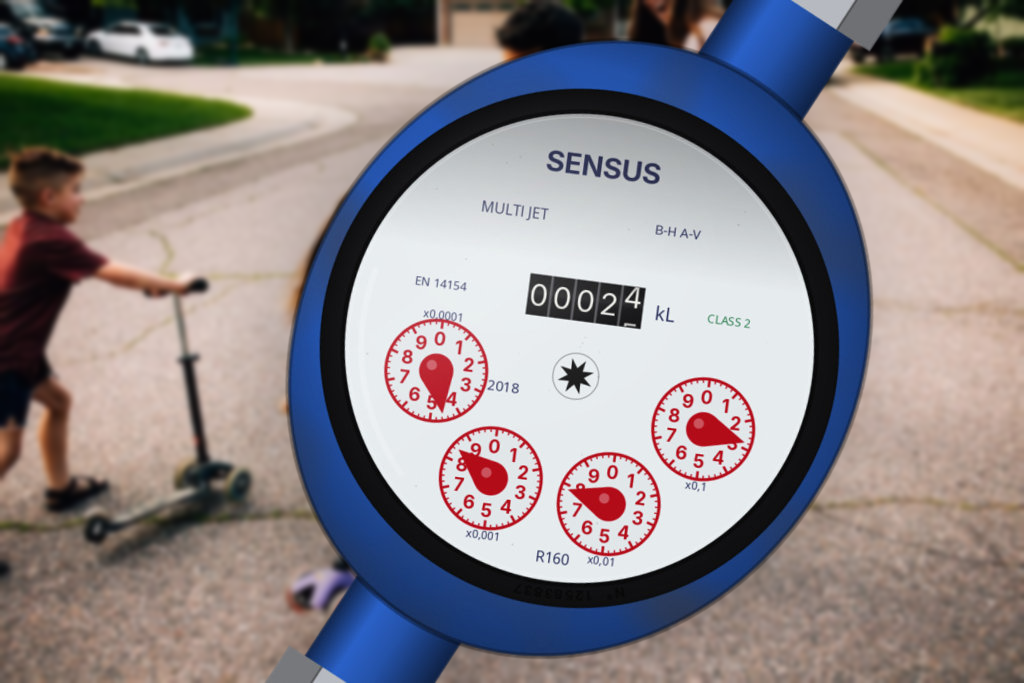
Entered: 24.2784 kL
